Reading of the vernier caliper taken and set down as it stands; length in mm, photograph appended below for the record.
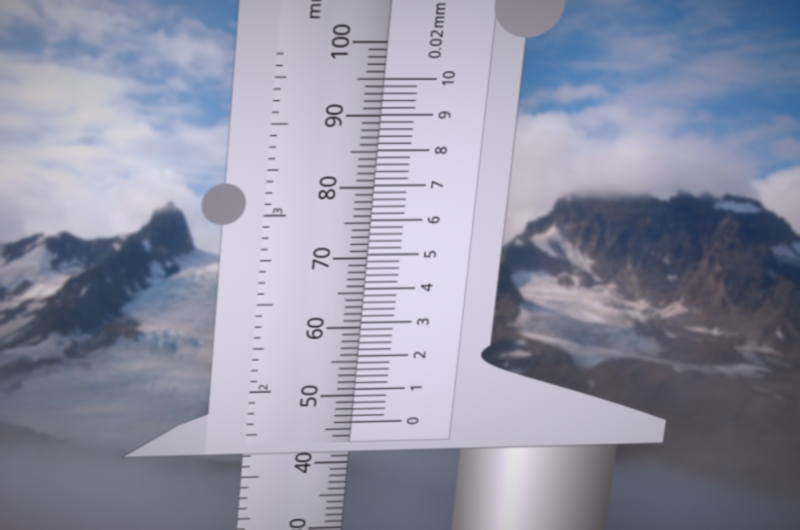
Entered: 46.0 mm
